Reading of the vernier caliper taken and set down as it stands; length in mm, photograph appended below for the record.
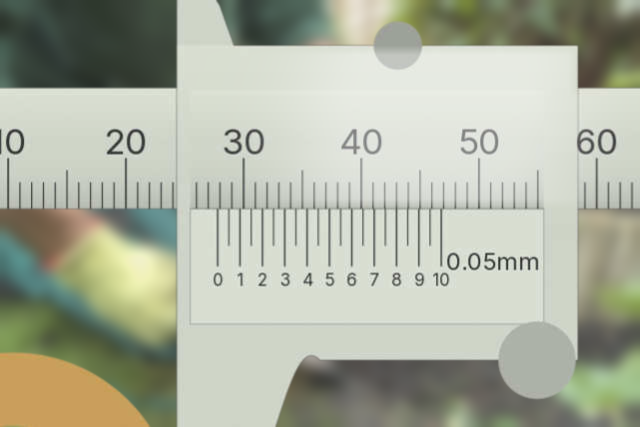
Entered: 27.8 mm
